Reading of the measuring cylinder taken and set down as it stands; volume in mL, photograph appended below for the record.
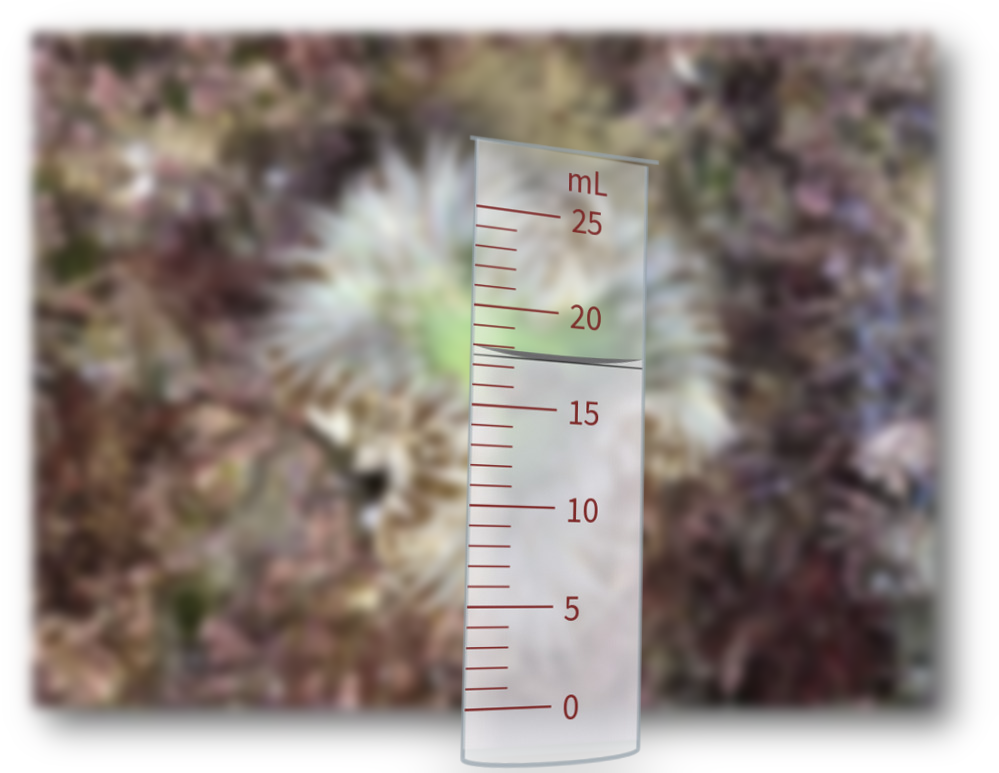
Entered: 17.5 mL
